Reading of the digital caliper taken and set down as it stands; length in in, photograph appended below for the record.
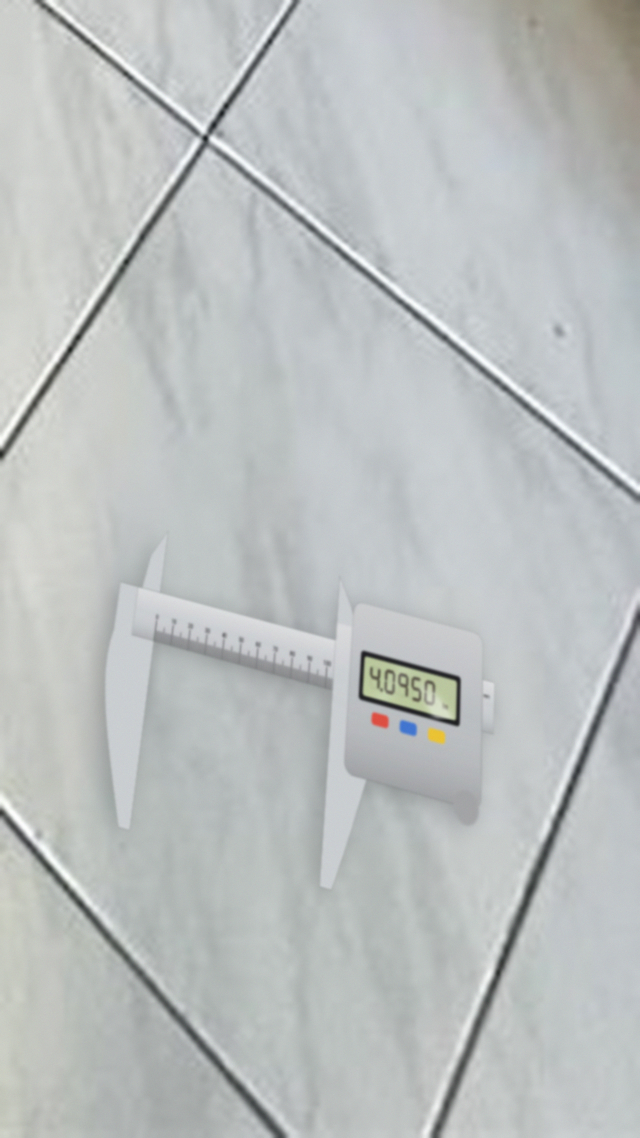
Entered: 4.0950 in
